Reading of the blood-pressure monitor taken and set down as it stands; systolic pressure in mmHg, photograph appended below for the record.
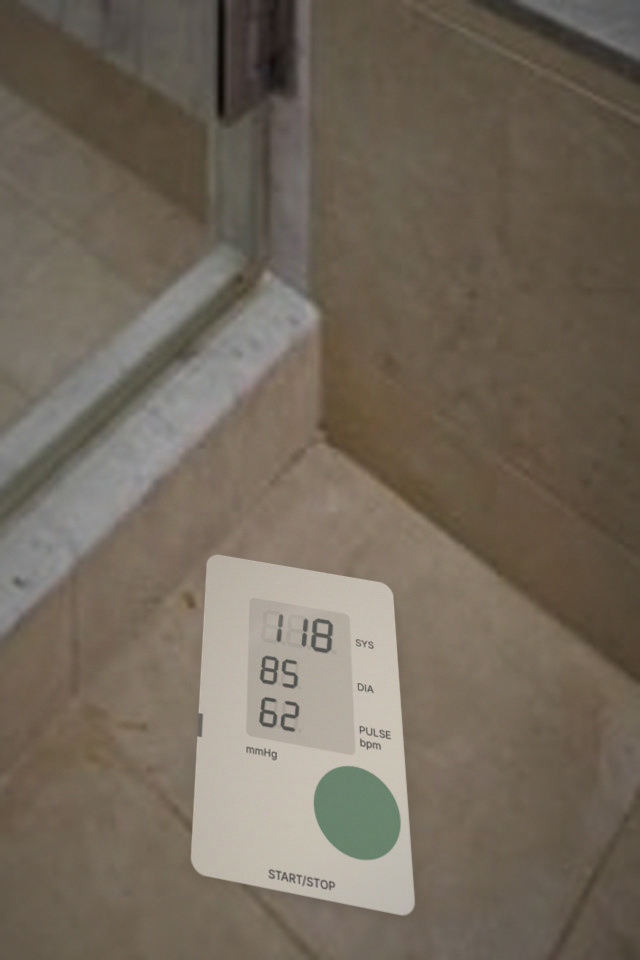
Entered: 118 mmHg
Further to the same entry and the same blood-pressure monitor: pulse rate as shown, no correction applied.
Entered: 62 bpm
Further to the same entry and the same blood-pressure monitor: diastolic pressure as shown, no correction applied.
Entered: 85 mmHg
